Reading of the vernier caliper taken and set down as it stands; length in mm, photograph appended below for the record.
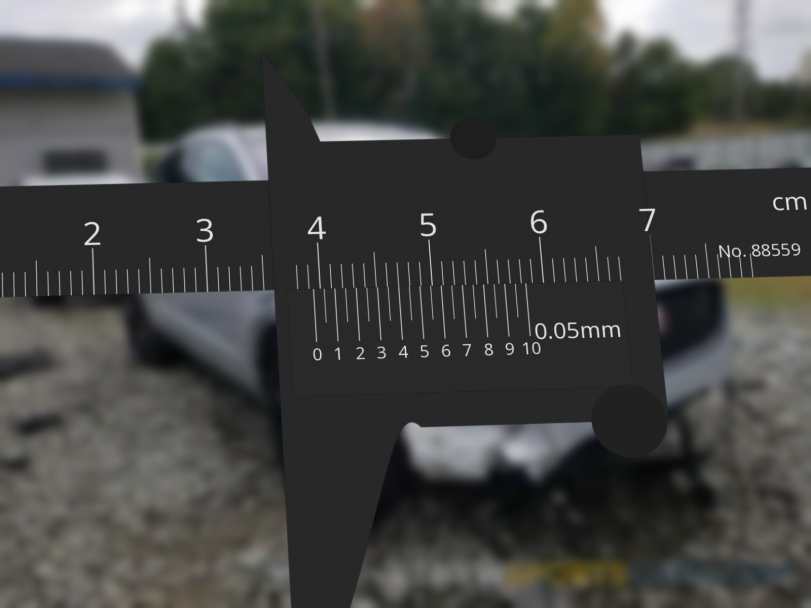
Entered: 39.4 mm
